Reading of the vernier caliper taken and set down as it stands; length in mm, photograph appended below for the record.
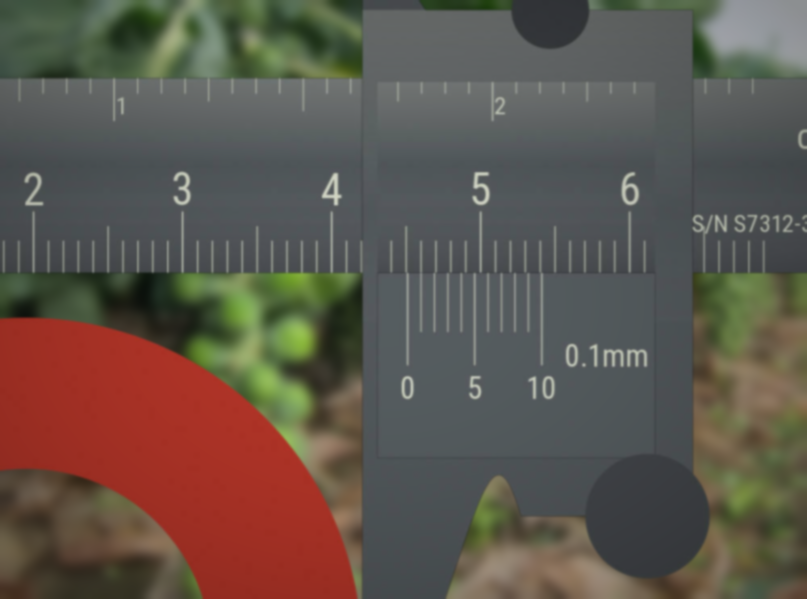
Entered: 45.1 mm
